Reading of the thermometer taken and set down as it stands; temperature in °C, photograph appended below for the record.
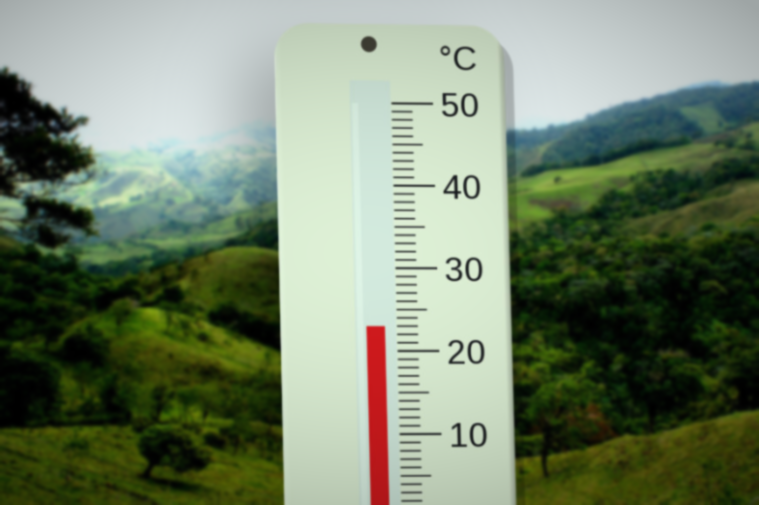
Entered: 23 °C
